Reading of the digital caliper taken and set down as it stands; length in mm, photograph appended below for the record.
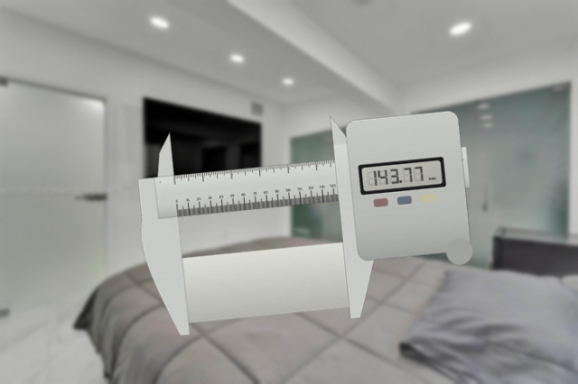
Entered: 143.77 mm
